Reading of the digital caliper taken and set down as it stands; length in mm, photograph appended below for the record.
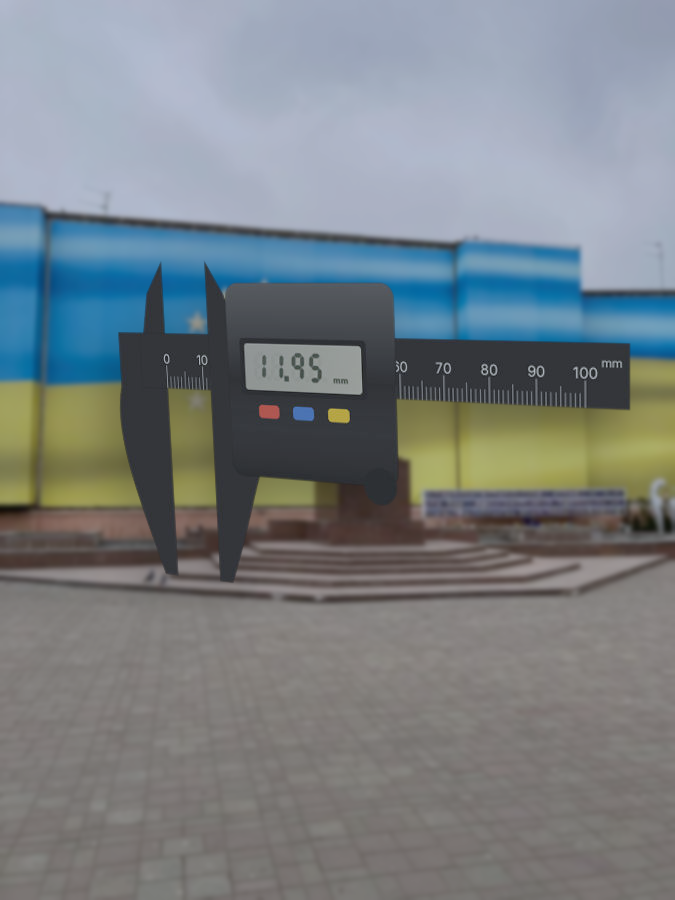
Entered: 11.95 mm
